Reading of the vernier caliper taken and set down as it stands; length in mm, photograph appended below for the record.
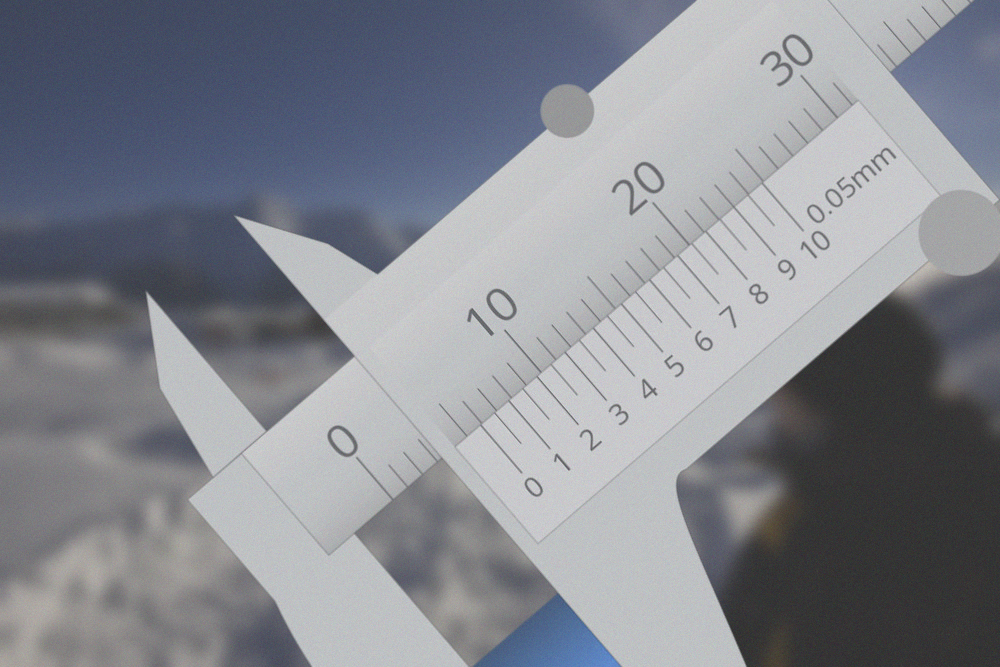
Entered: 5.9 mm
